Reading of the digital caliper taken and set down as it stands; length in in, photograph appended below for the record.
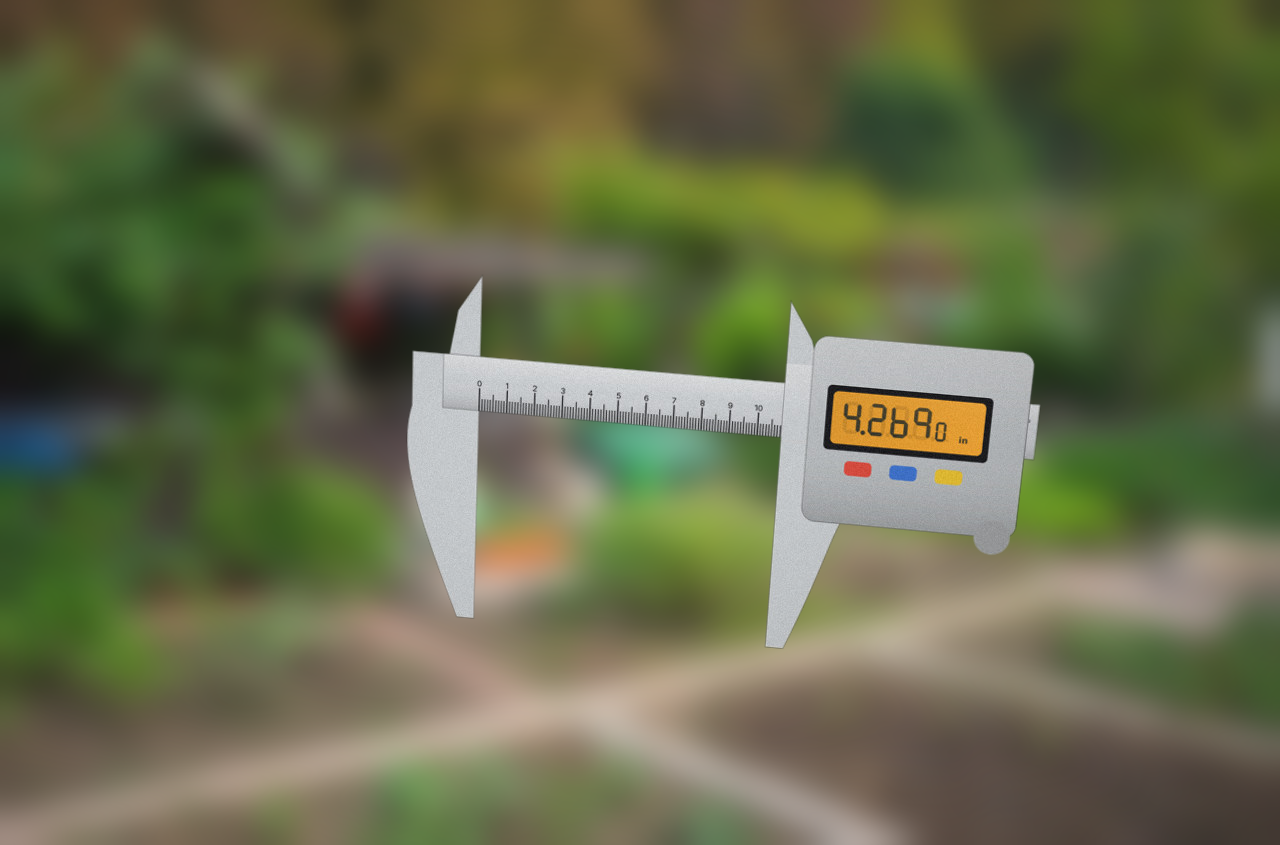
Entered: 4.2690 in
